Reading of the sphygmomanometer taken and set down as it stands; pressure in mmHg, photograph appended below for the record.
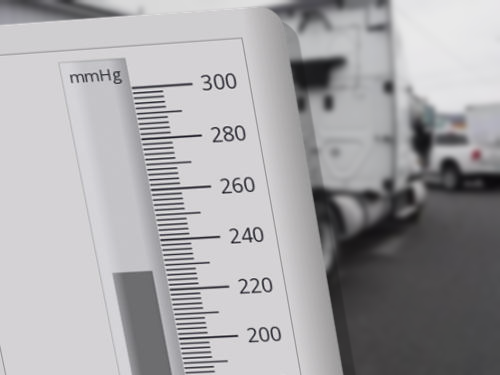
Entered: 228 mmHg
